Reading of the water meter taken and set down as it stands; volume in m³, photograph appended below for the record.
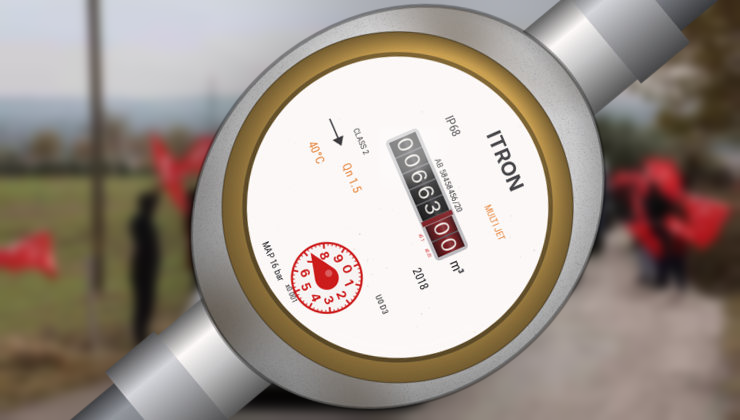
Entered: 663.007 m³
